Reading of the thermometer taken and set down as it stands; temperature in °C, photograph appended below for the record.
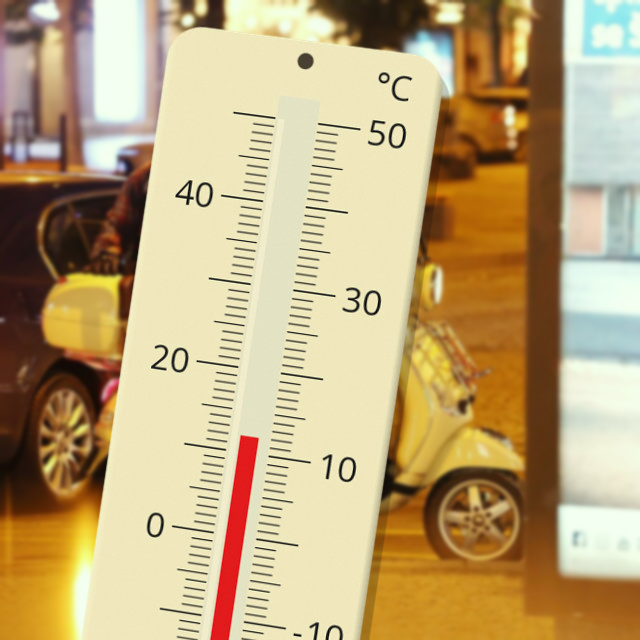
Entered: 12 °C
